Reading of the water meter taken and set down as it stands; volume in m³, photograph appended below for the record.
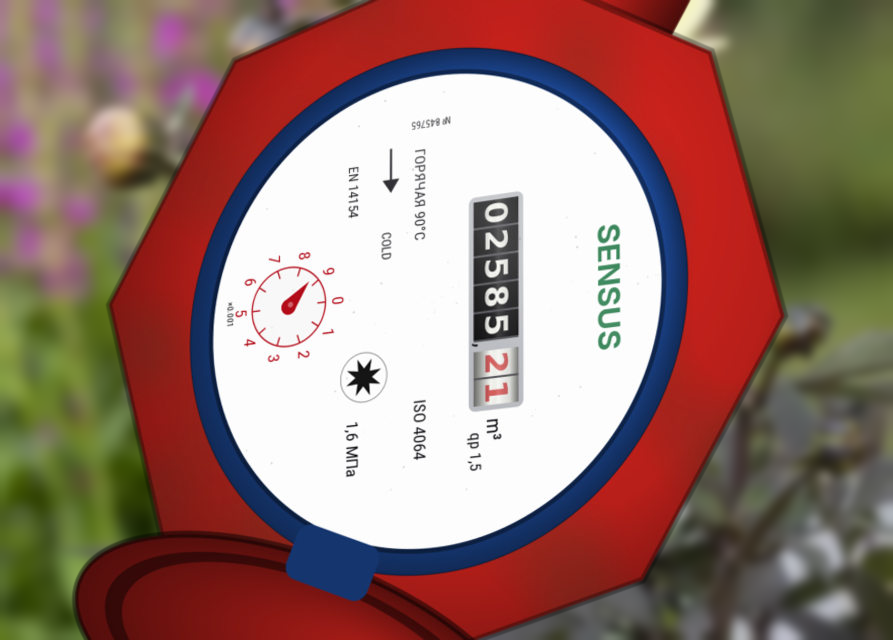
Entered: 2585.218 m³
